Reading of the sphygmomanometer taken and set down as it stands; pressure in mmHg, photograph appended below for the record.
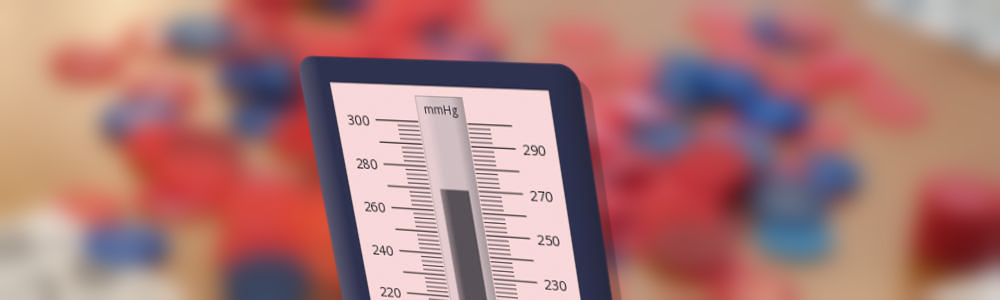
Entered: 270 mmHg
